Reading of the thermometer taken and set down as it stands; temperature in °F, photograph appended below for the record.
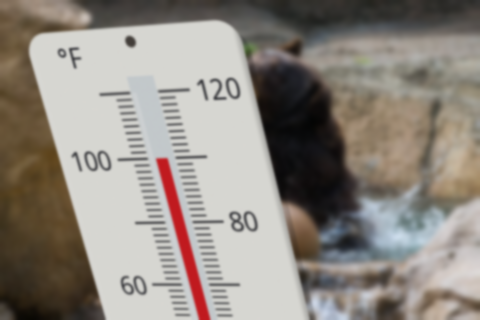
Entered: 100 °F
